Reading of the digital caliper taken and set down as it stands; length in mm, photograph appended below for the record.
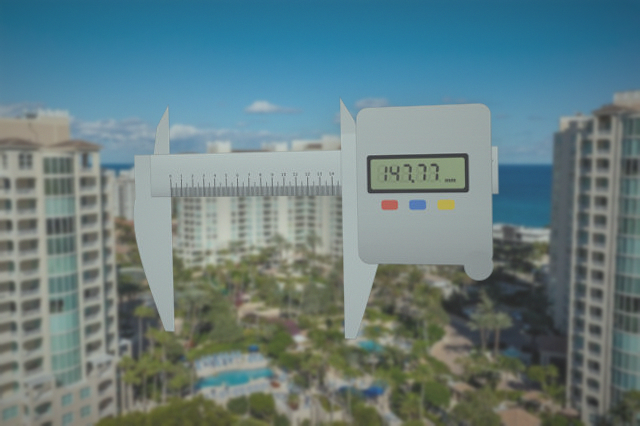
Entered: 147.77 mm
